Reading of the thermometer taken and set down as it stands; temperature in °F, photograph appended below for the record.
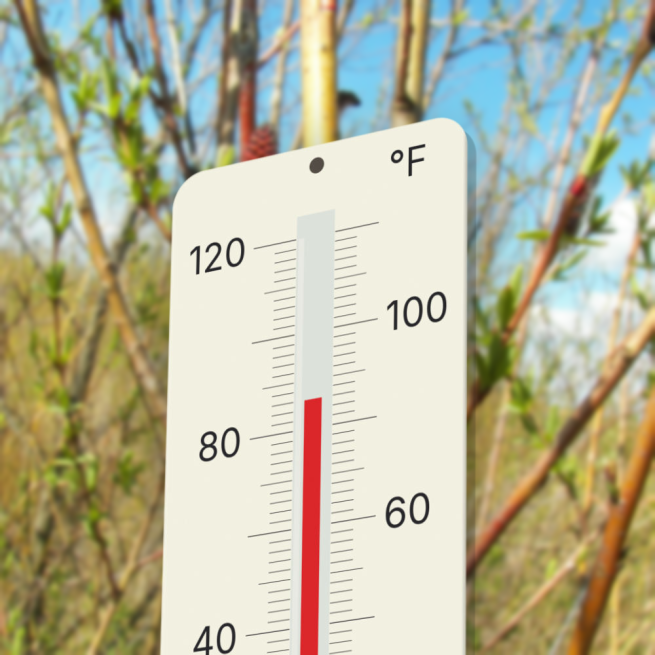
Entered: 86 °F
